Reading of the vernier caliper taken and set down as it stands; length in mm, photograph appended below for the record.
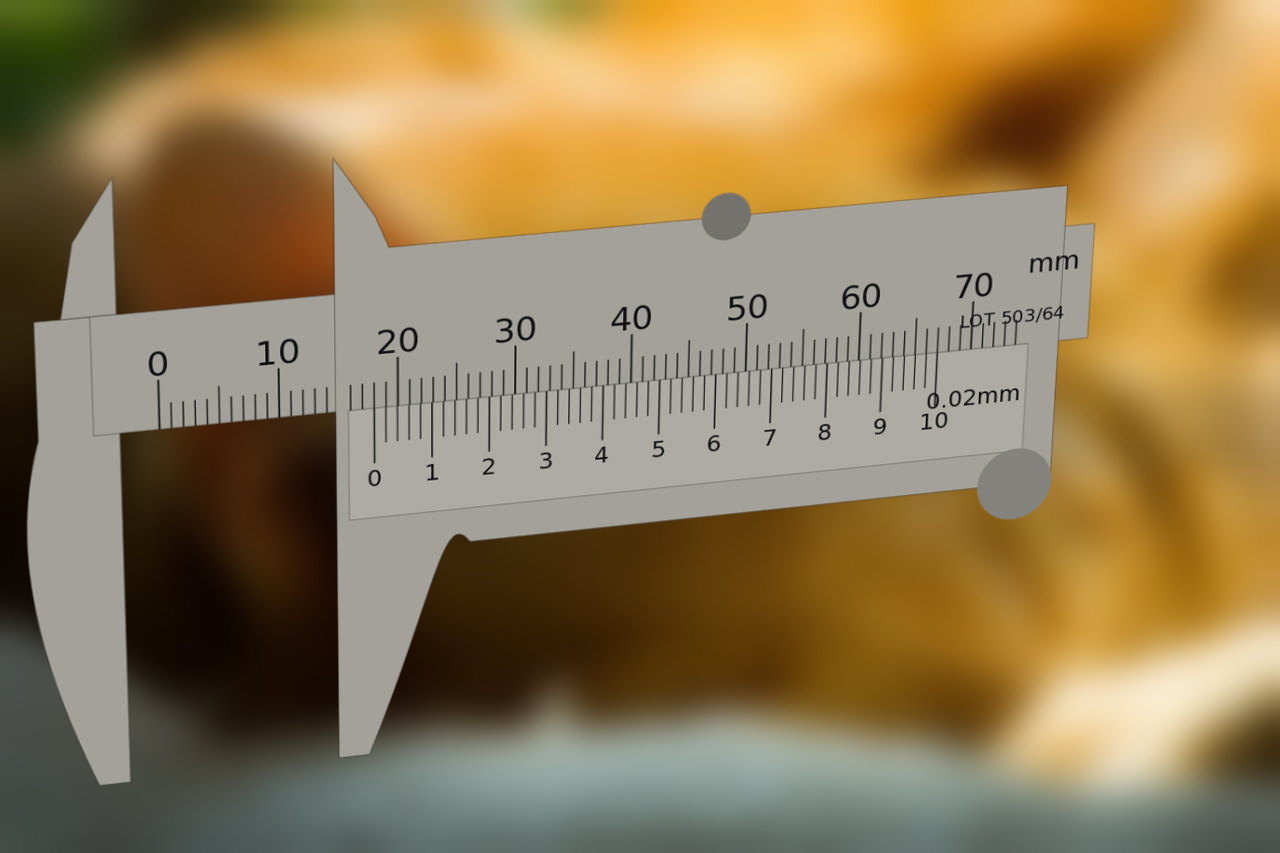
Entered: 18.0 mm
